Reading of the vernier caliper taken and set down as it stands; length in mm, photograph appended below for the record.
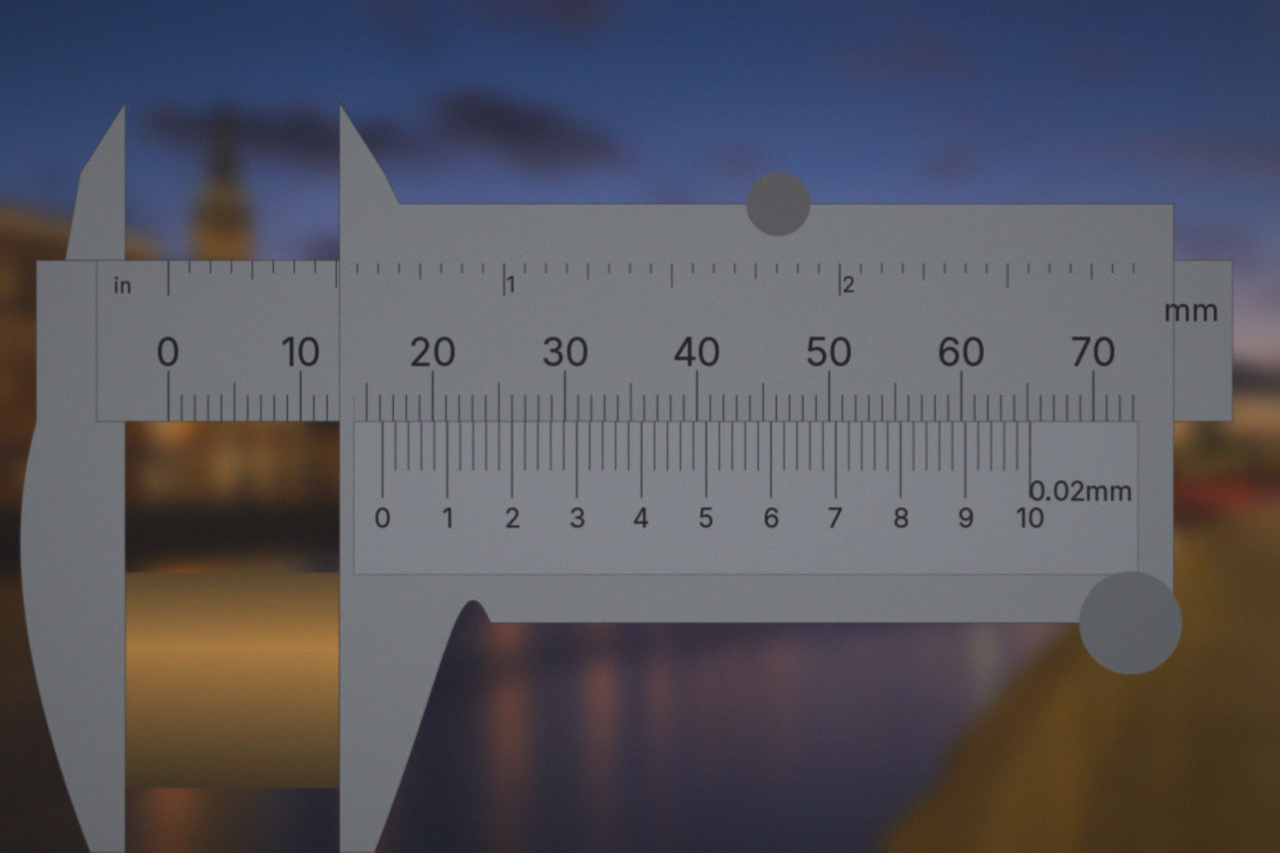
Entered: 16.2 mm
